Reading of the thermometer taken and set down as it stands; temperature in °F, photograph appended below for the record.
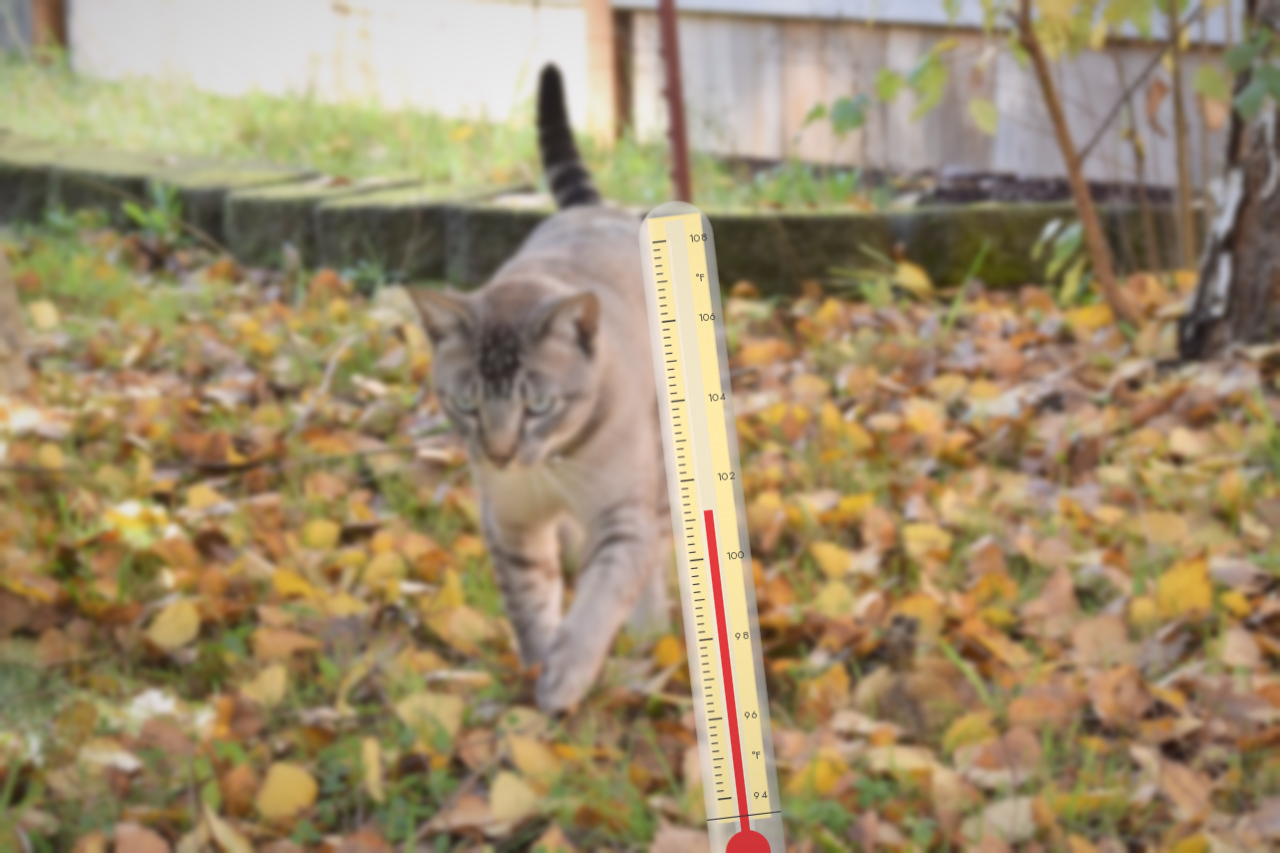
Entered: 101.2 °F
